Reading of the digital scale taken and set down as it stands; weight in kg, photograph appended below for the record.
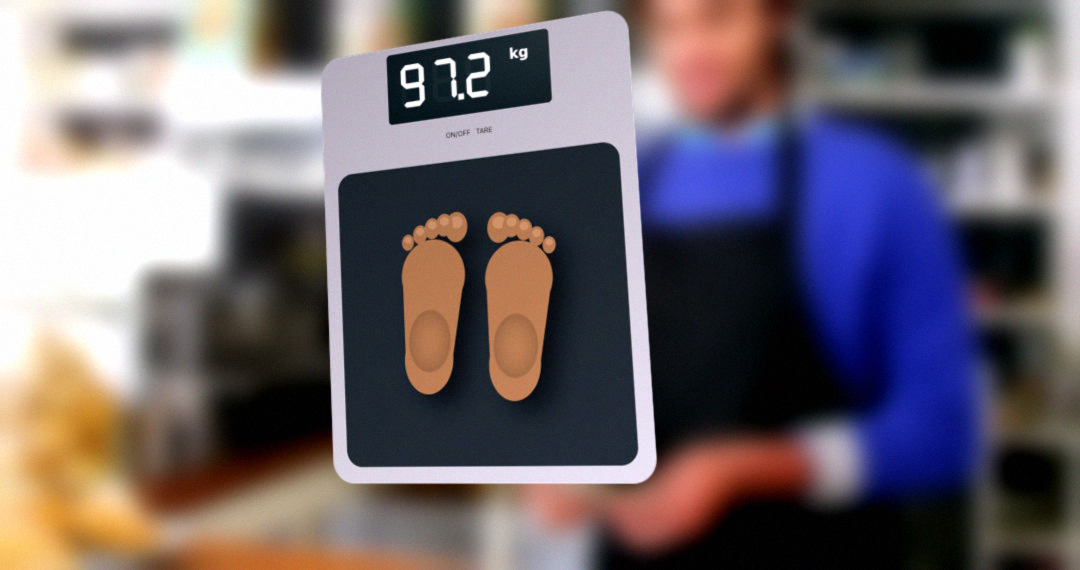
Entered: 97.2 kg
